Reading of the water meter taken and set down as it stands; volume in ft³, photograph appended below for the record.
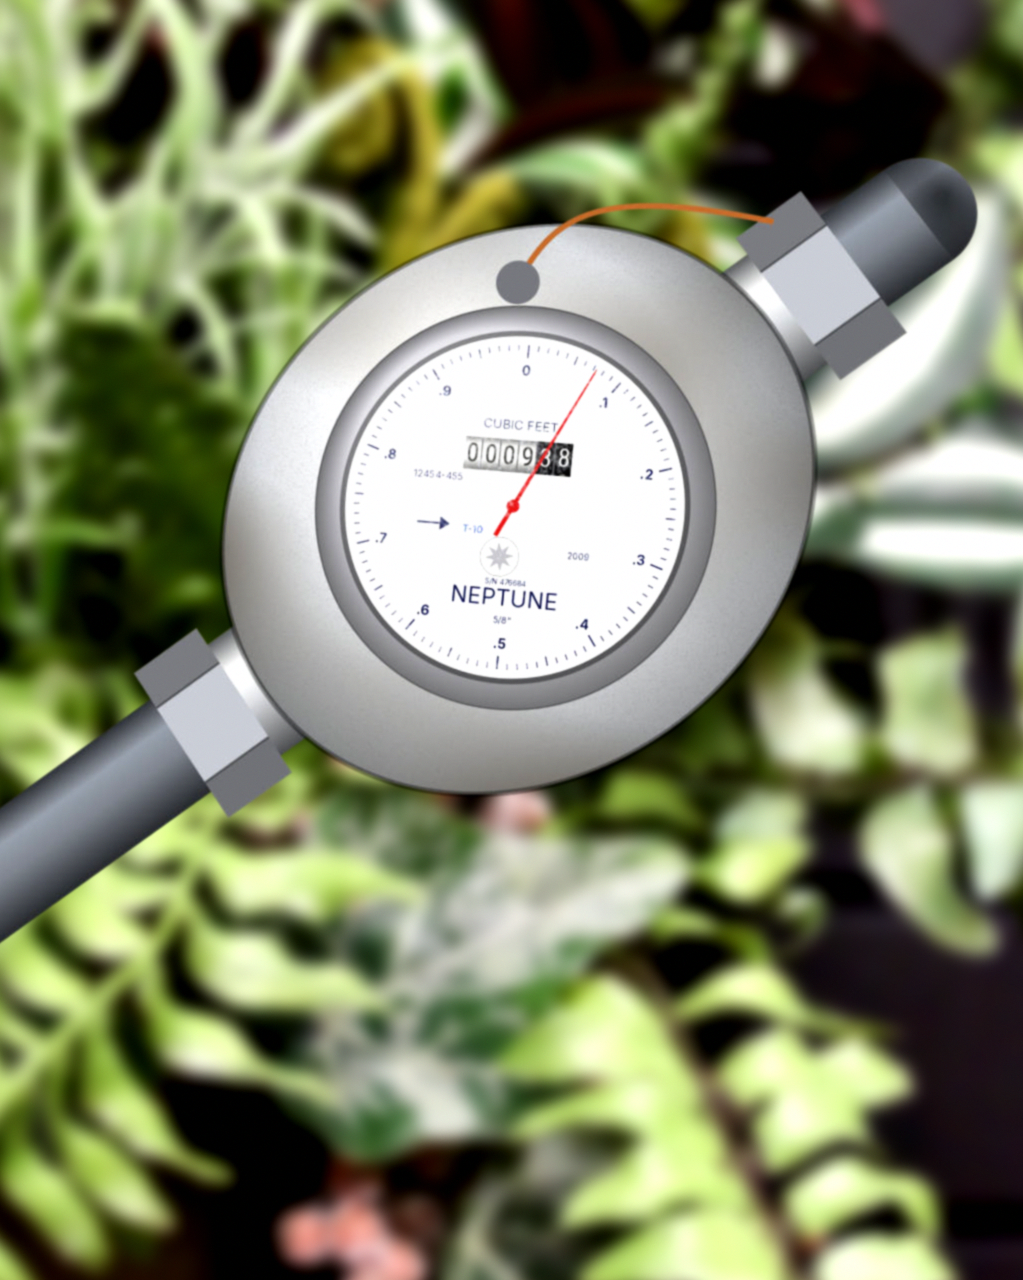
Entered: 938.07 ft³
